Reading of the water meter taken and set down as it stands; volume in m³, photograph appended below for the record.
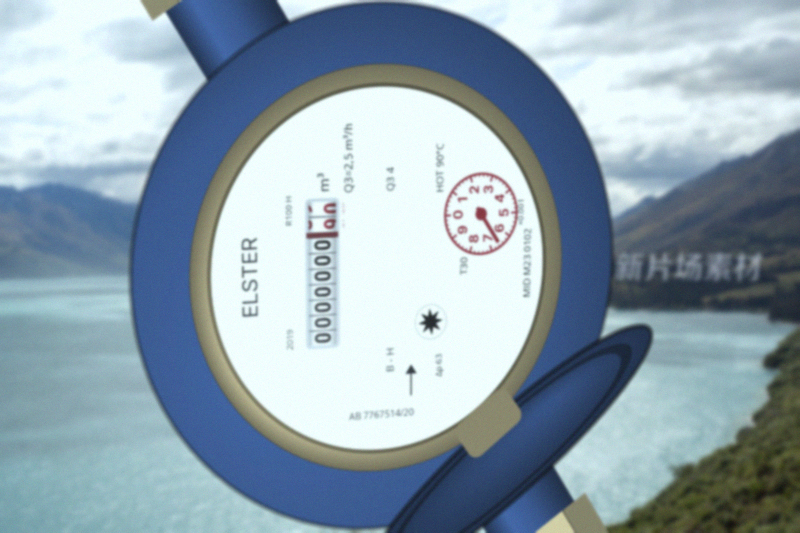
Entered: 0.896 m³
